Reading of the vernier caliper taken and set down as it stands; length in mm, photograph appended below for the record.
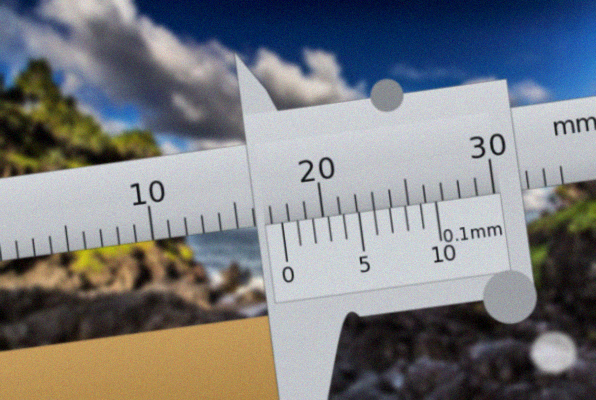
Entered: 17.6 mm
